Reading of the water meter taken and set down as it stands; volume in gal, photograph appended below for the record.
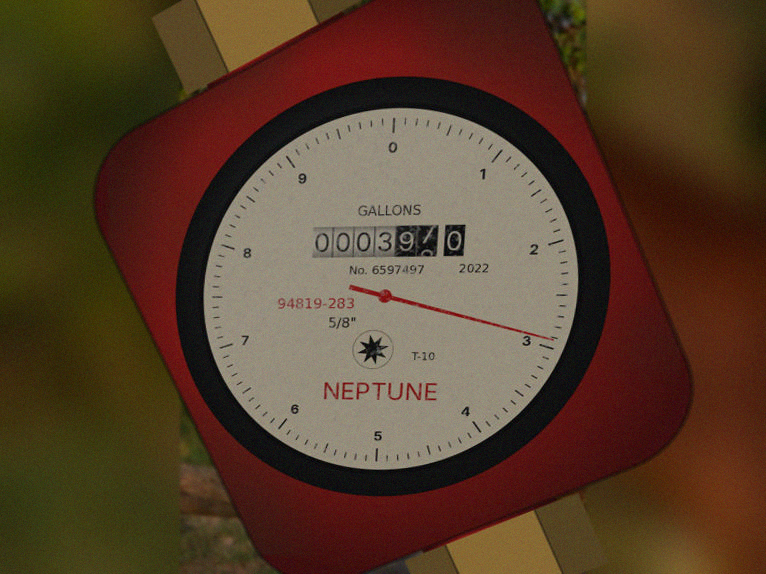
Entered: 3972.9 gal
